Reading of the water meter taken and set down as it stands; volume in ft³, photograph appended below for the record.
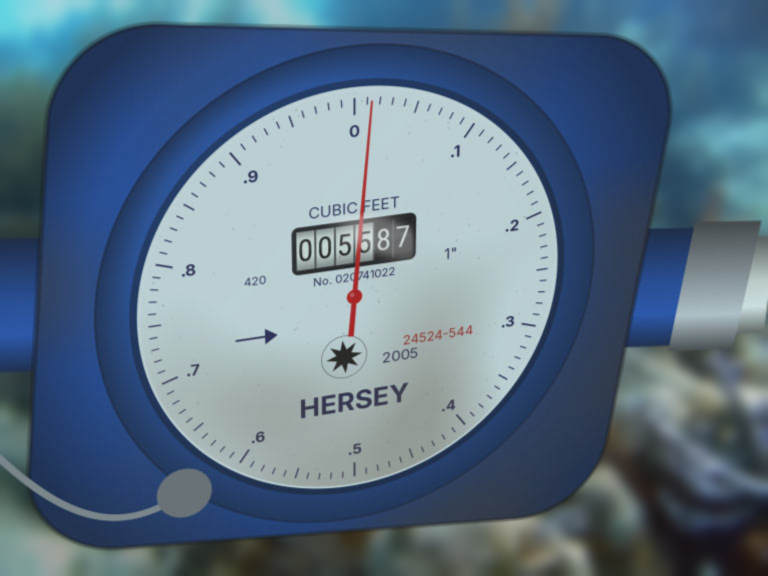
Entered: 5587.01 ft³
